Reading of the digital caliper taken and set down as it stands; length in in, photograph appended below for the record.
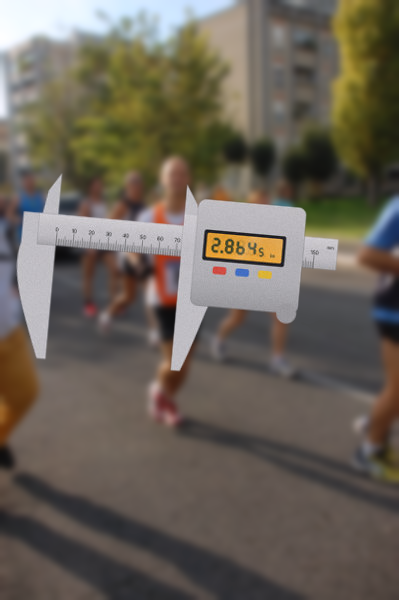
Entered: 2.8645 in
